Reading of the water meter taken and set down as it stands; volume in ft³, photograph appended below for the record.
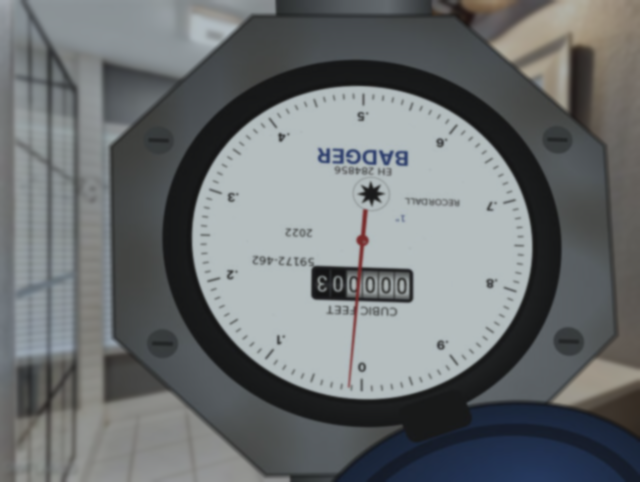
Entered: 3.01 ft³
